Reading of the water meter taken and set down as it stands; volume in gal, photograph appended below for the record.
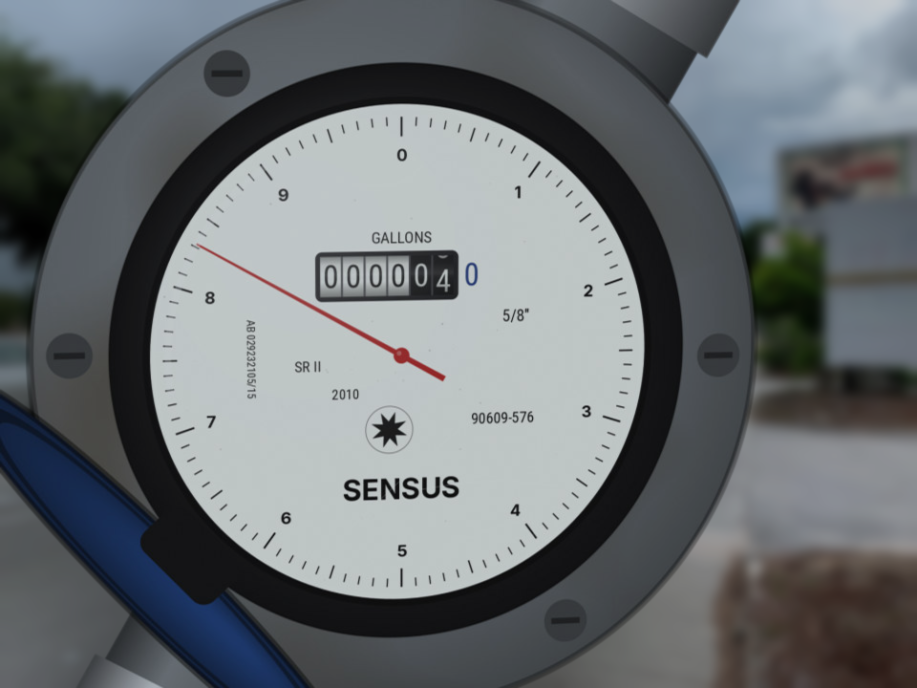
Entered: 38.3 gal
